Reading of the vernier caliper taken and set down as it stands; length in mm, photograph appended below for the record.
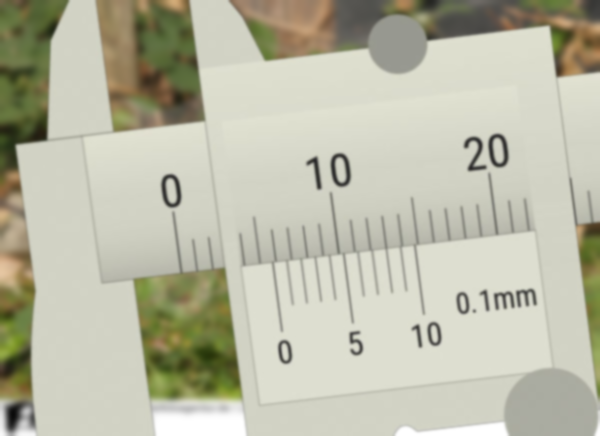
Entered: 5.8 mm
